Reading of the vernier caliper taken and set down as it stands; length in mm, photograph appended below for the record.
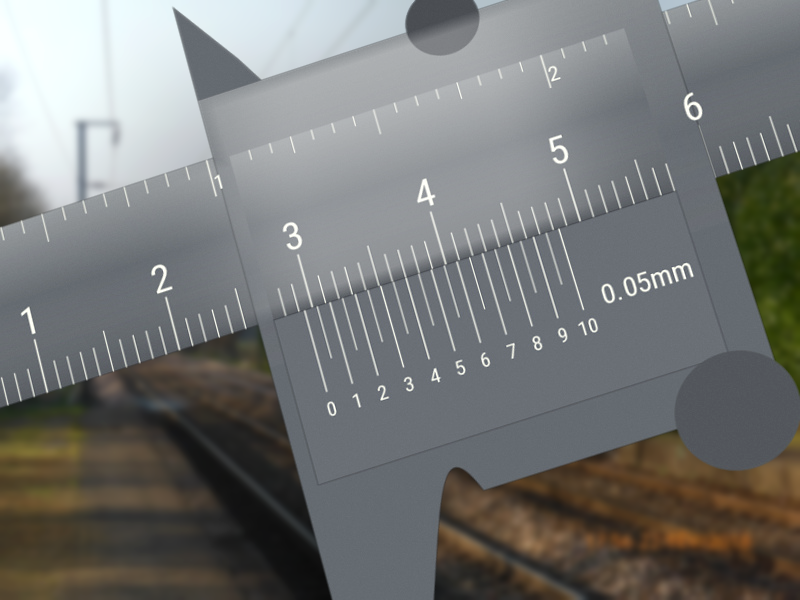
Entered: 29.4 mm
